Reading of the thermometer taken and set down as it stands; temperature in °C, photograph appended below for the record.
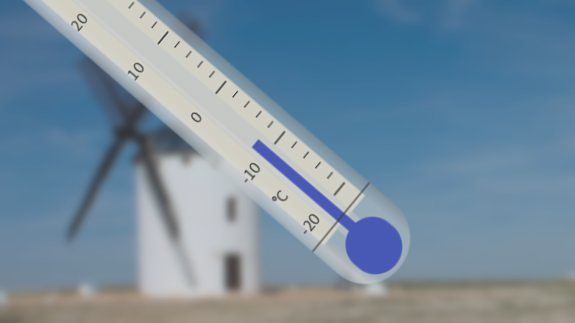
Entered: -8 °C
